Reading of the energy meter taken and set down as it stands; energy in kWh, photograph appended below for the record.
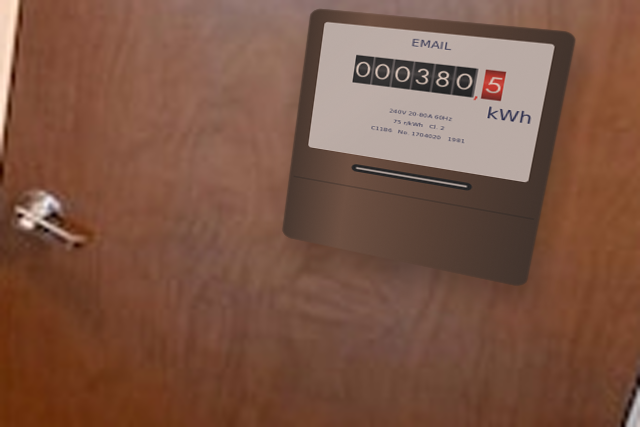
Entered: 380.5 kWh
